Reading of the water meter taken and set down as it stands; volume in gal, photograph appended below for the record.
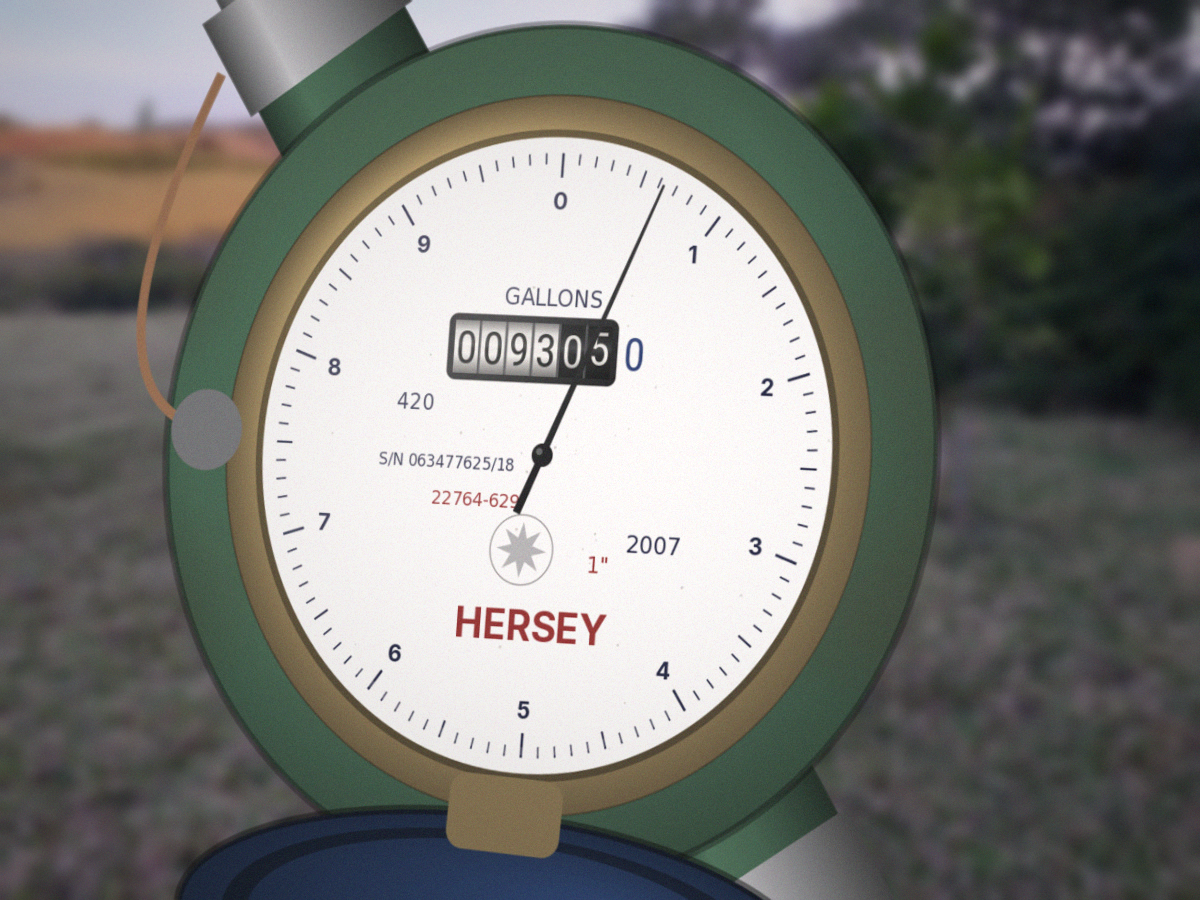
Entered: 93050.6 gal
